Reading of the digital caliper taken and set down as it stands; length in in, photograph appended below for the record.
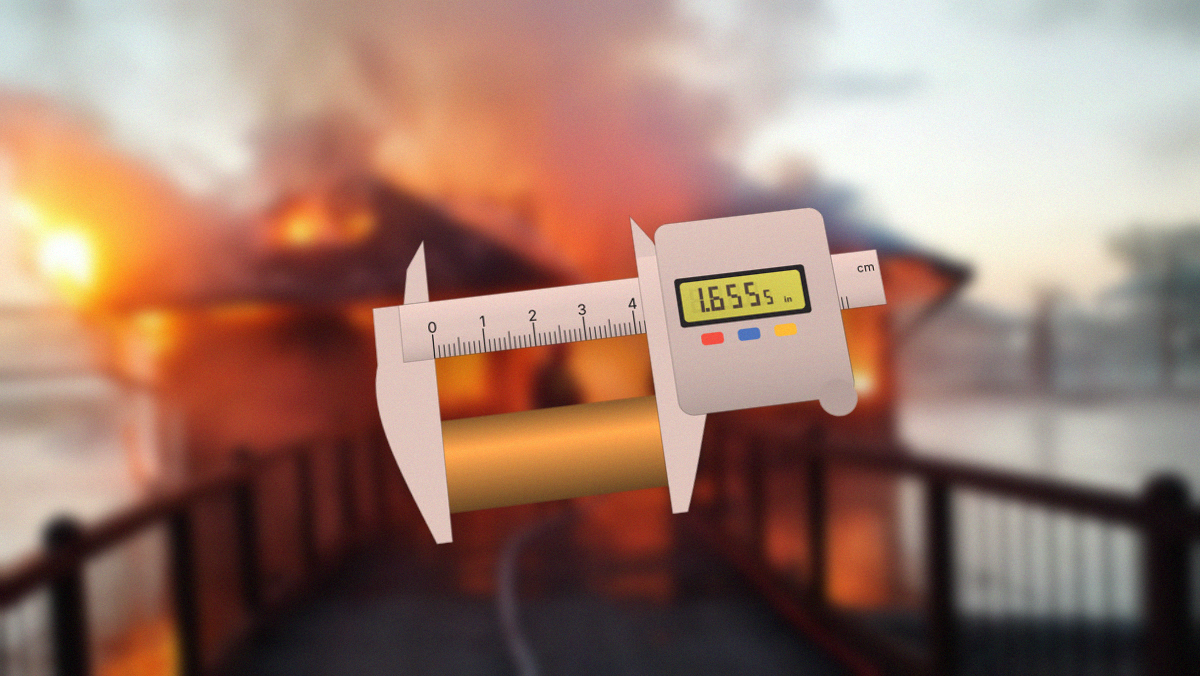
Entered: 1.6555 in
